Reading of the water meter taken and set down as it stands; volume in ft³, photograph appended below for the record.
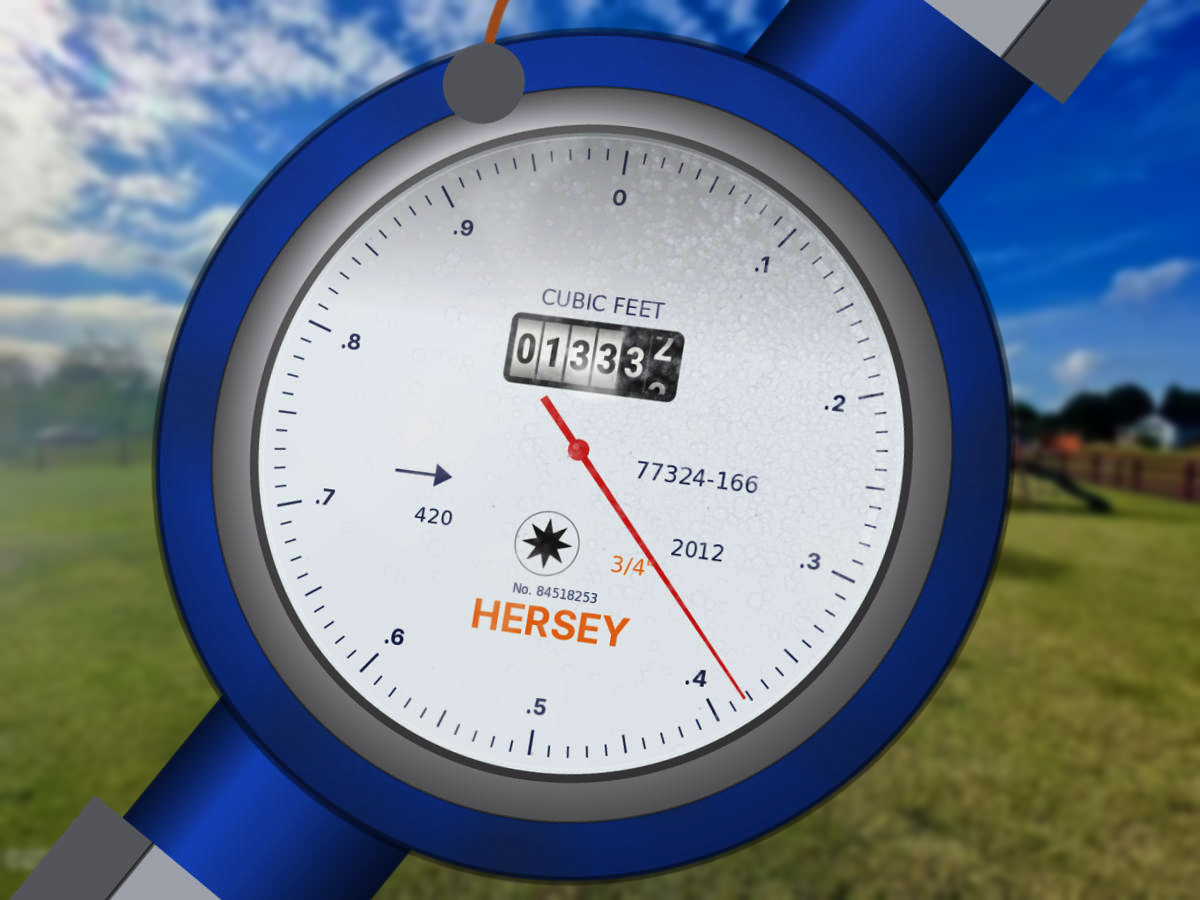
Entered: 13332.38 ft³
